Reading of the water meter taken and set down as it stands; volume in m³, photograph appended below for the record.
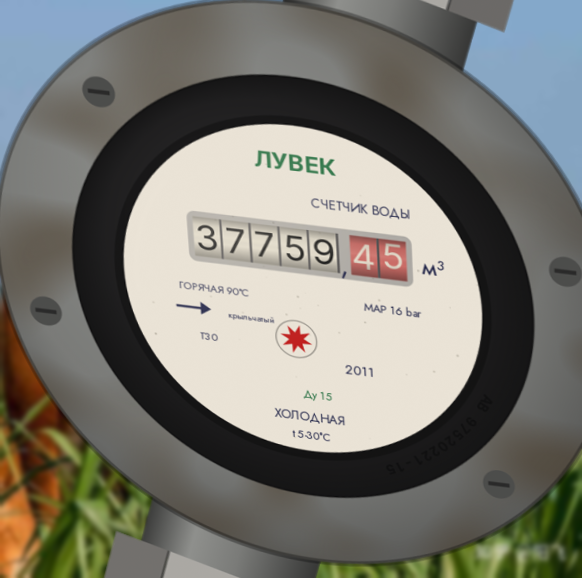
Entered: 37759.45 m³
